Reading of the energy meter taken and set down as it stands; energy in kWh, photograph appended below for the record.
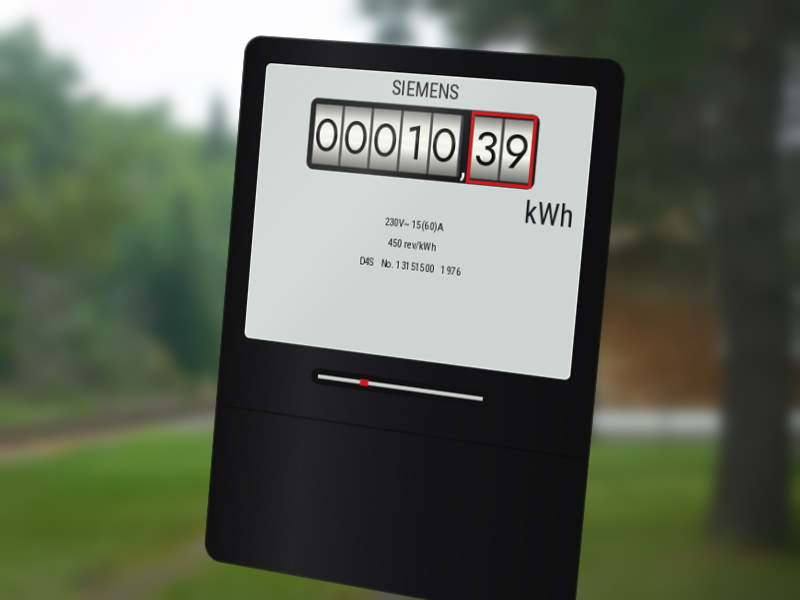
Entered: 10.39 kWh
